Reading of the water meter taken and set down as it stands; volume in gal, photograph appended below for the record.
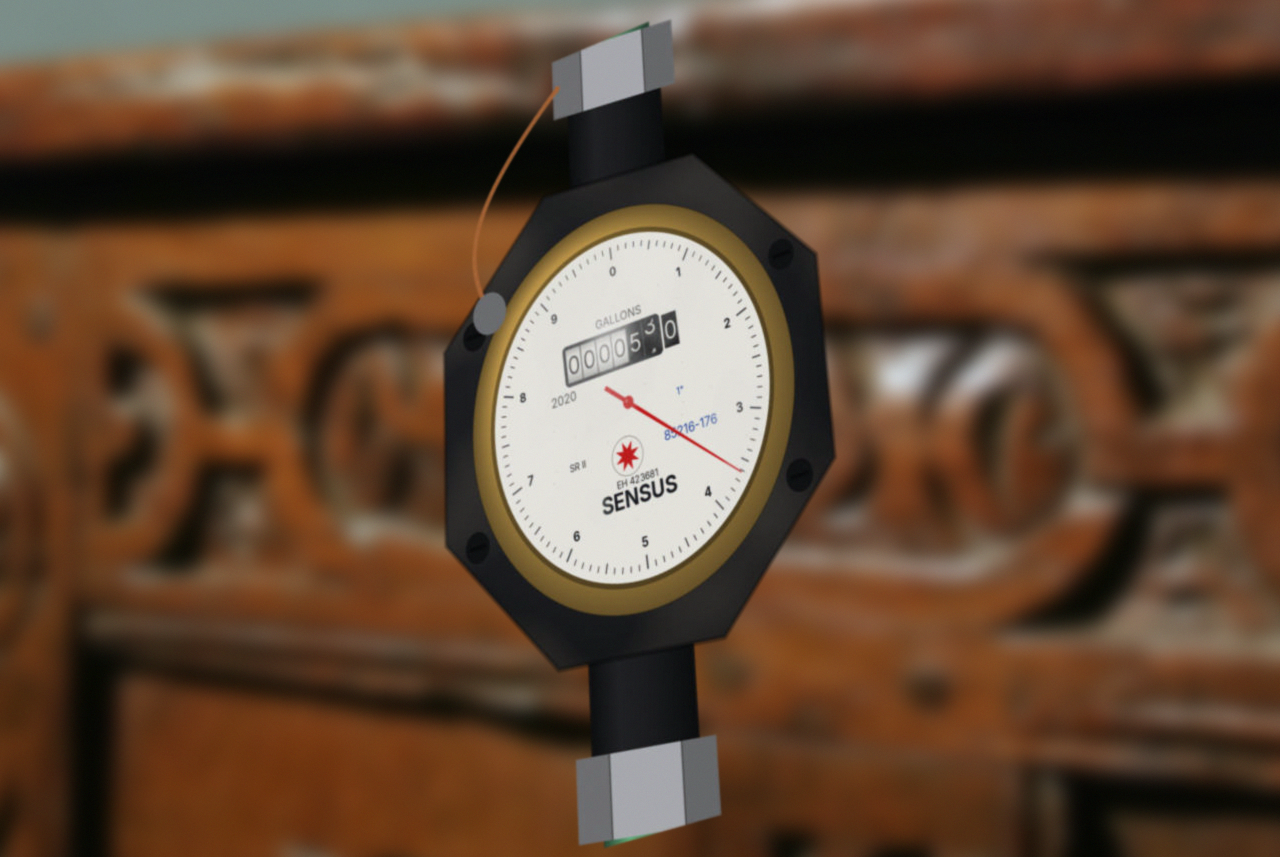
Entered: 533.6 gal
